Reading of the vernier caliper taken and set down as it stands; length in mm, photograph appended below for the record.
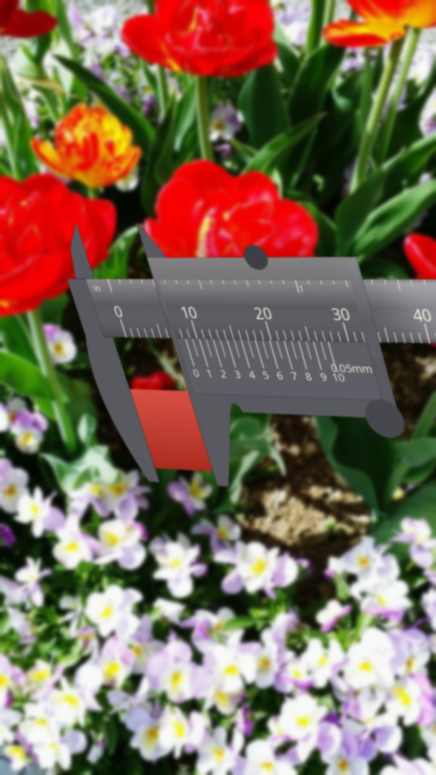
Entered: 8.4 mm
